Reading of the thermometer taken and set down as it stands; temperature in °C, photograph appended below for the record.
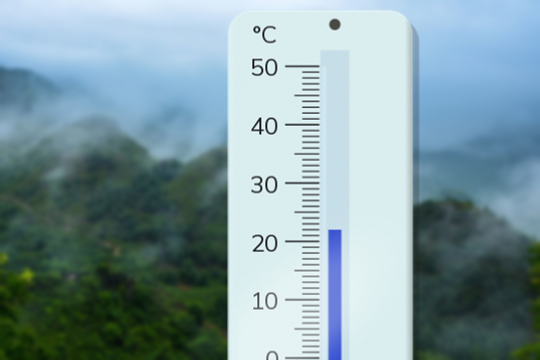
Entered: 22 °C
